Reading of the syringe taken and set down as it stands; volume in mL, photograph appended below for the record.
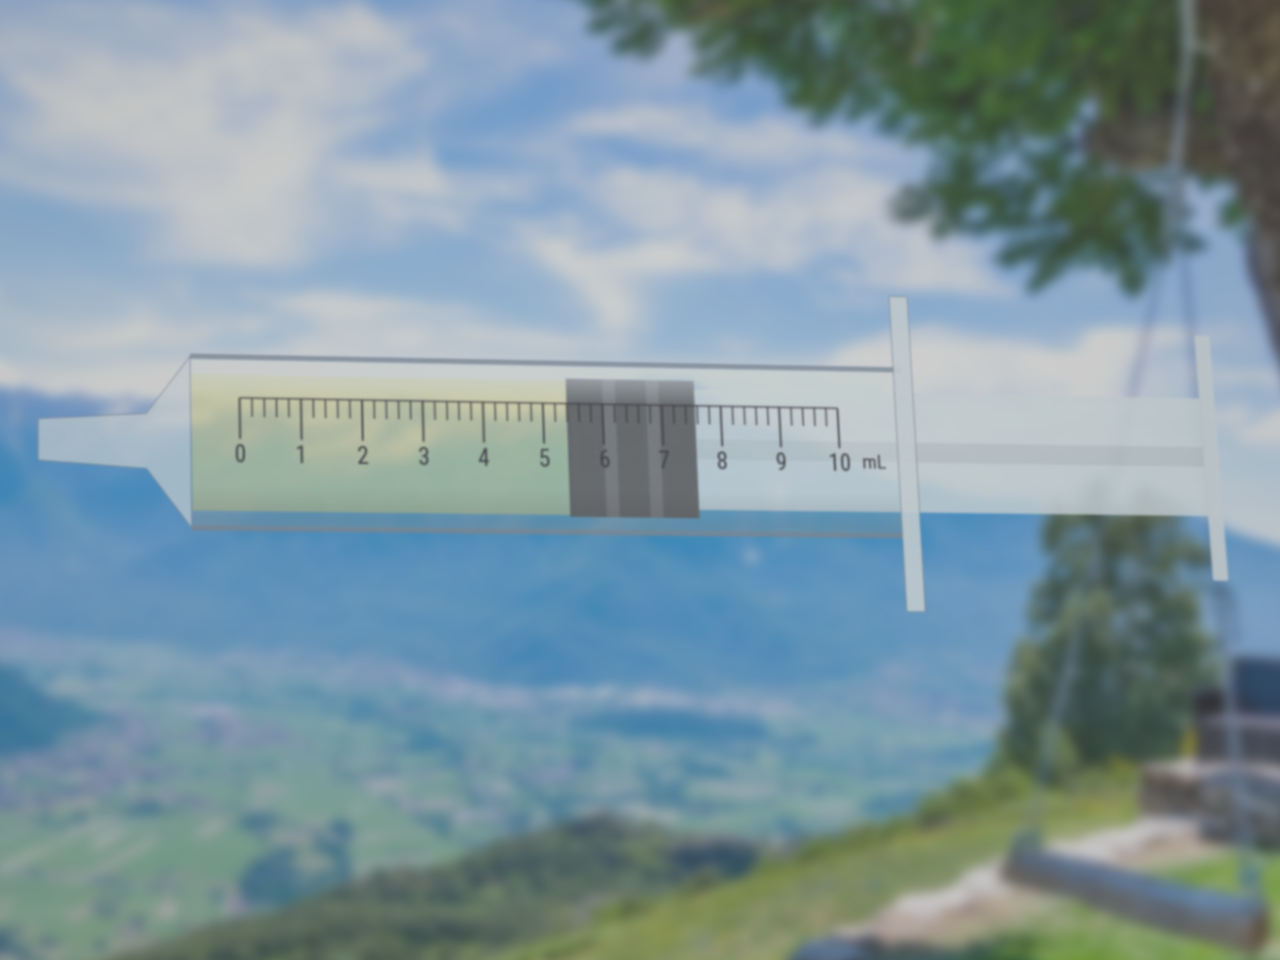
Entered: 5.4 mL
